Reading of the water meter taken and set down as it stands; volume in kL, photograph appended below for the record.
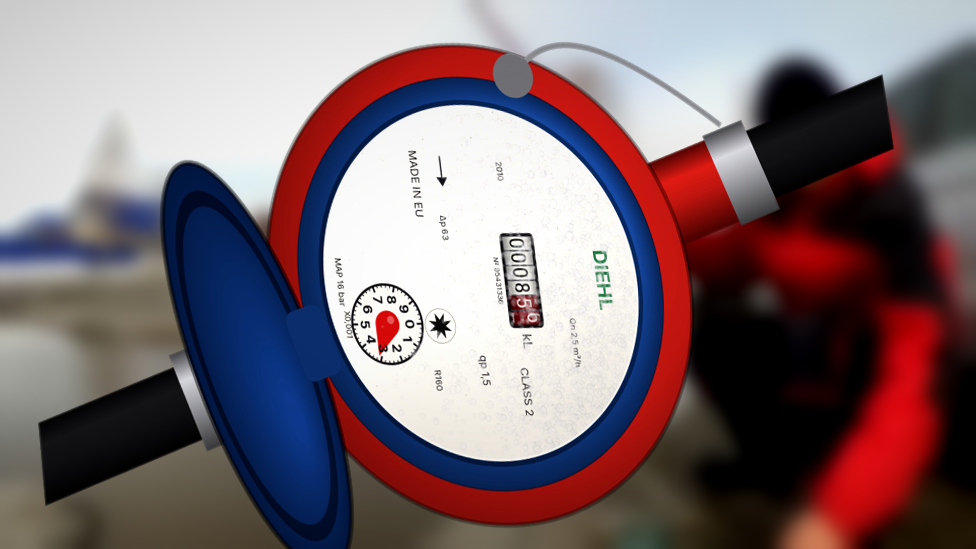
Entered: 8.563 kL
